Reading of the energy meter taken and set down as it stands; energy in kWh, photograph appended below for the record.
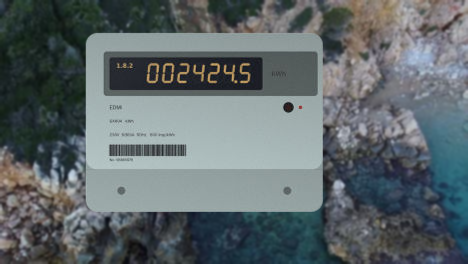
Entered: 2424.5 kWh
